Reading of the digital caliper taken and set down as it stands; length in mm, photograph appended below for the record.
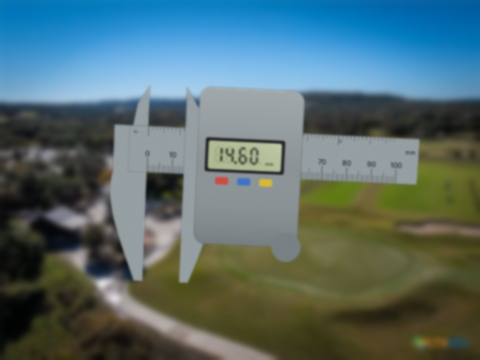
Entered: 14.60 mm
